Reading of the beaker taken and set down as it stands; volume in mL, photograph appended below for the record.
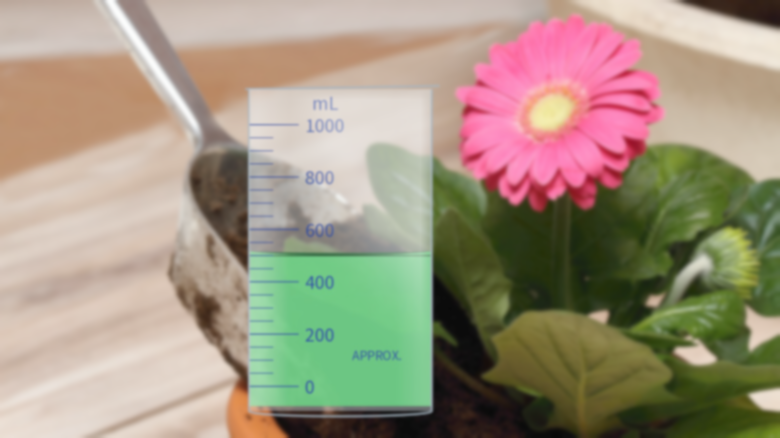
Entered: 500 mL
